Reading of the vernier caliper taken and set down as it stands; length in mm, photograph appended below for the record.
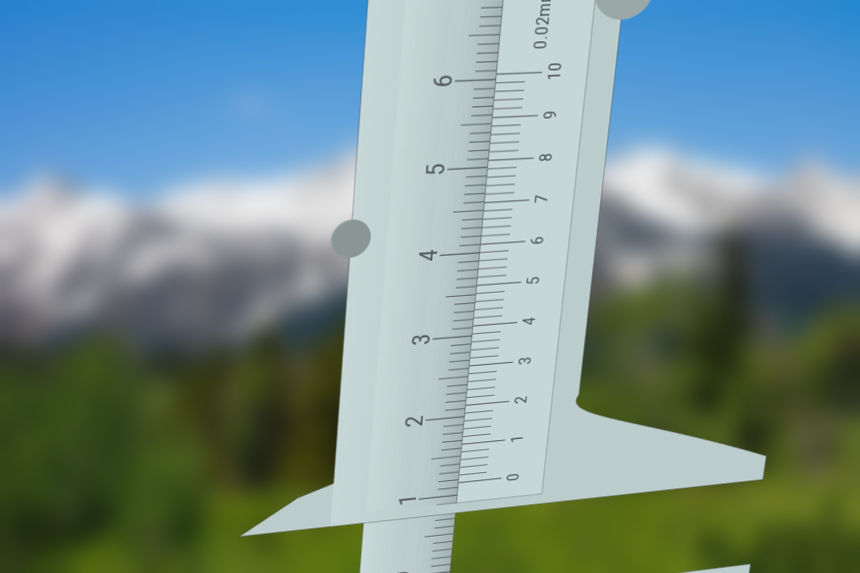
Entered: 11.6 mm
